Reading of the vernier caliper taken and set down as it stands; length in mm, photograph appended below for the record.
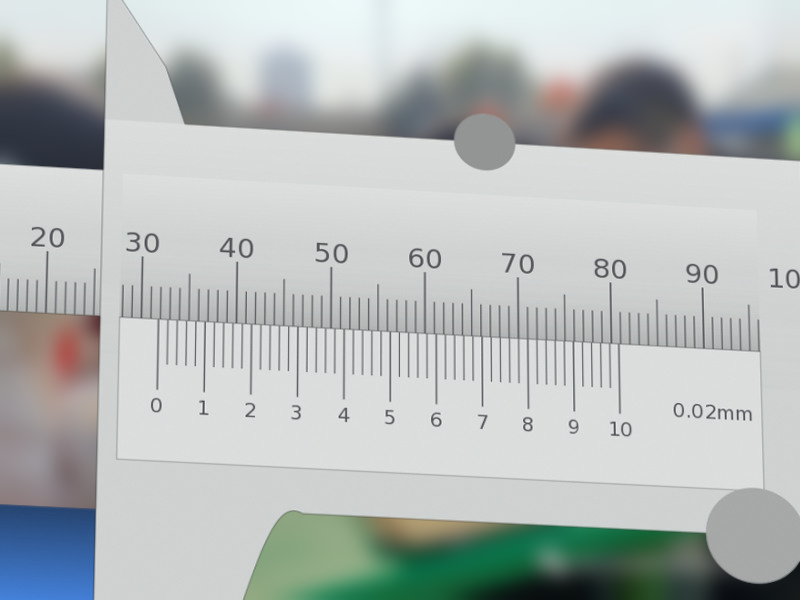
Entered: 31.8 mm
